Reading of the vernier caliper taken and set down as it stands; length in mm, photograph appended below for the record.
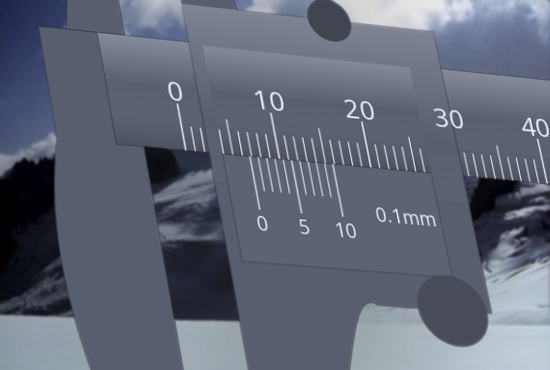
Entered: 6.8 mm
